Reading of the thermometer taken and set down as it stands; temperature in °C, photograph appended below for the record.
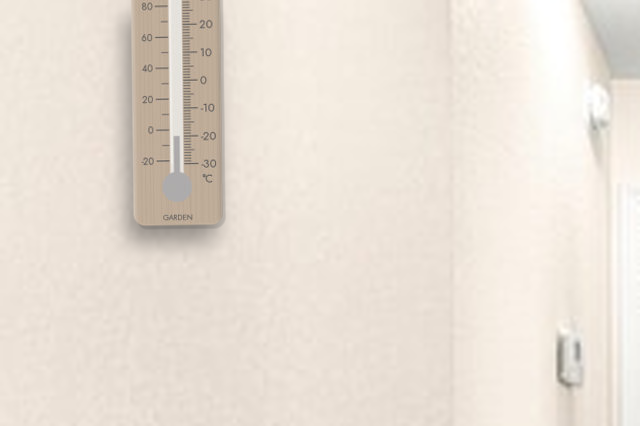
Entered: -20 °C
